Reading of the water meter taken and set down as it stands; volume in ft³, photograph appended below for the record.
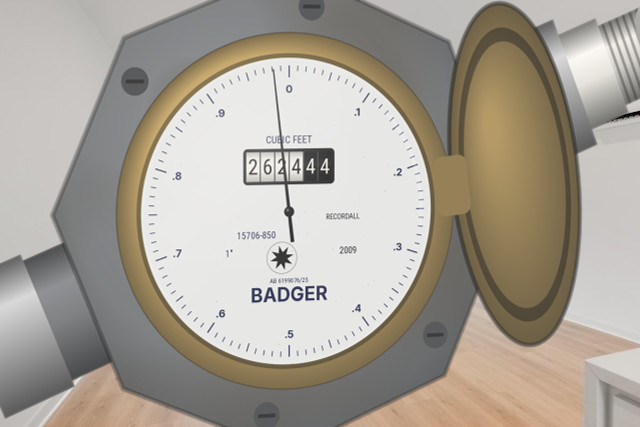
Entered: 262443.98 ft³
